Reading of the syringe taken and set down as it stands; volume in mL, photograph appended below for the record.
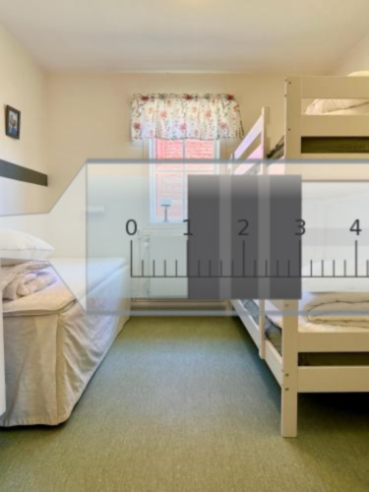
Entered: 1 mL
